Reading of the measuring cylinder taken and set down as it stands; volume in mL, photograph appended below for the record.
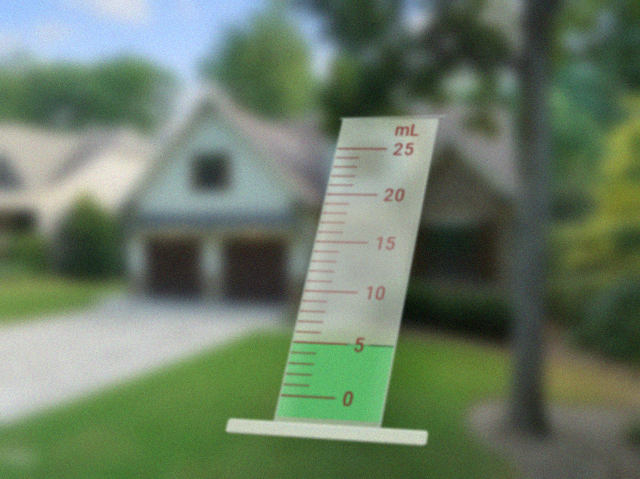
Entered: 5 mL
